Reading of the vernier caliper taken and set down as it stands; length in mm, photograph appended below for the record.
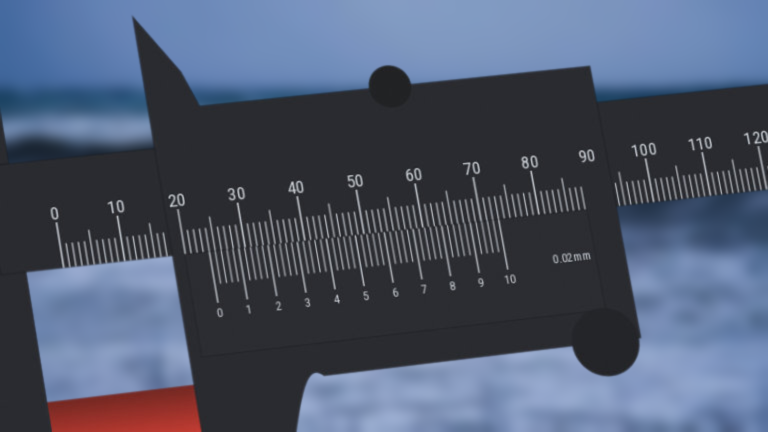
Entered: 24.0 mm
